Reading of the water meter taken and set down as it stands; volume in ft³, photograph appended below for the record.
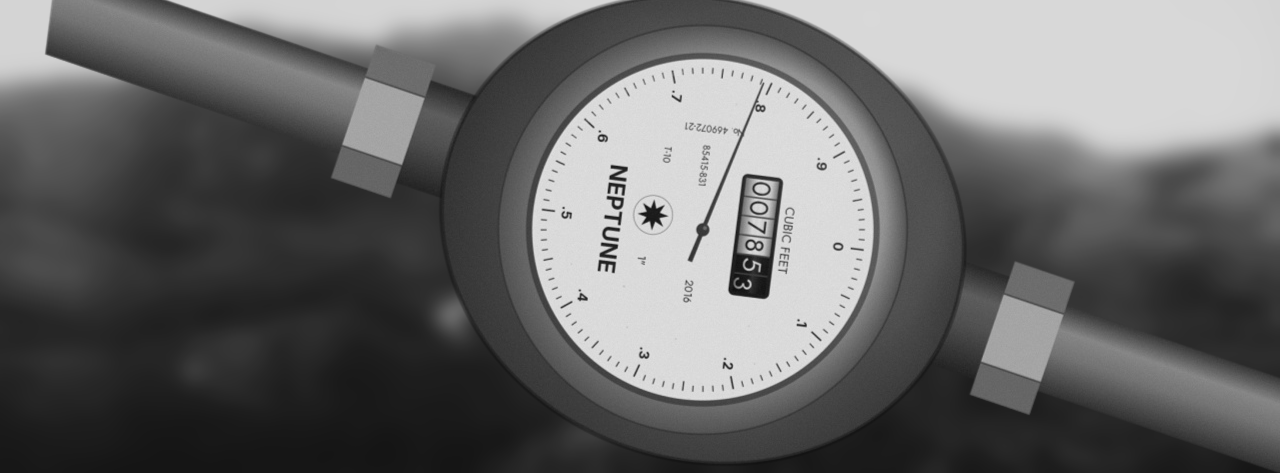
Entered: 7852.79 ft³
